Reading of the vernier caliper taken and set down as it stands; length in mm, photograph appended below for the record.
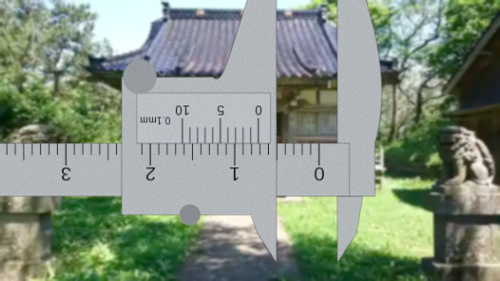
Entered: 7.2 mm
